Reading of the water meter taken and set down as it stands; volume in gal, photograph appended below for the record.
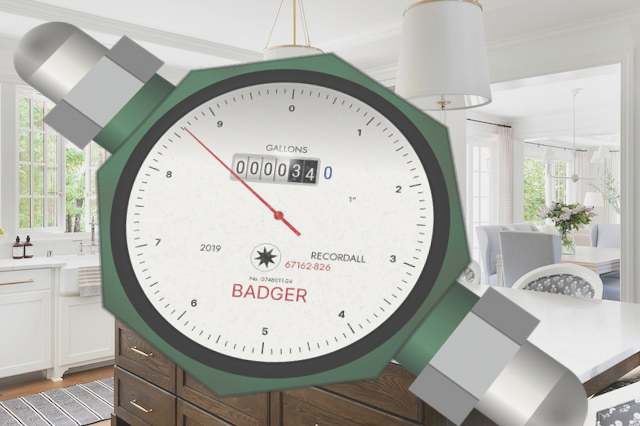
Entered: 338.6 gal
